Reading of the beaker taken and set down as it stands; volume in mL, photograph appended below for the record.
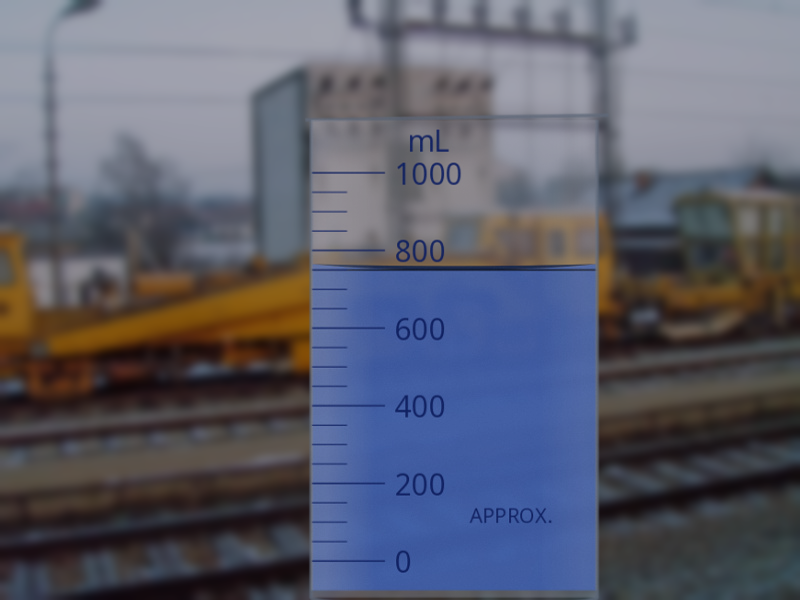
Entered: 750 mL
